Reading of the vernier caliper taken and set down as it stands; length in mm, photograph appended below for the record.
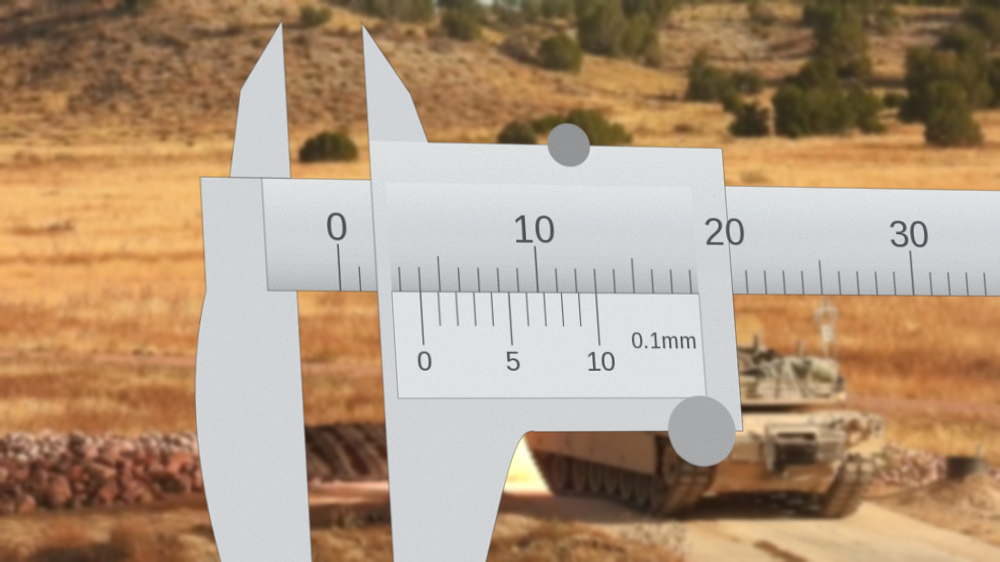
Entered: 4.0 mm
